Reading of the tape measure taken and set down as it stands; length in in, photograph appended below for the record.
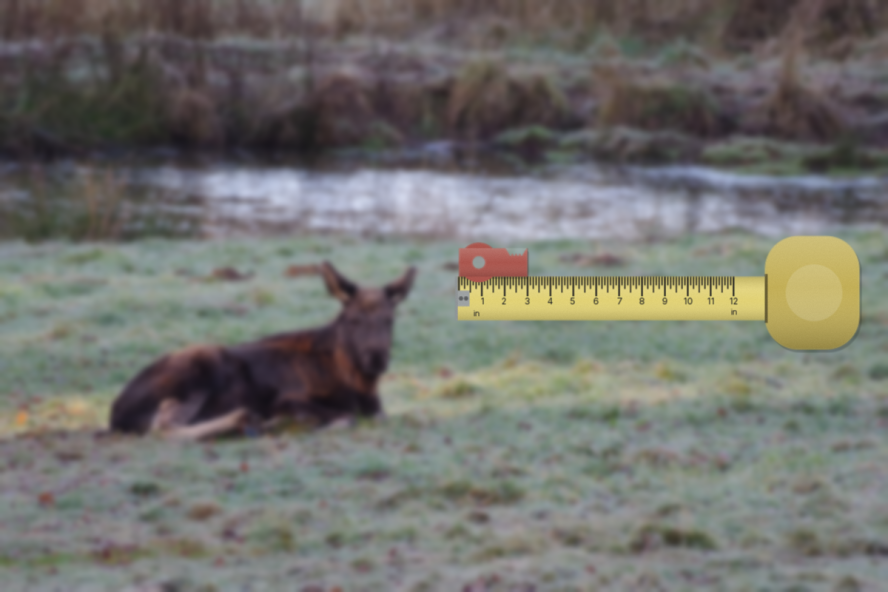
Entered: 3 in
